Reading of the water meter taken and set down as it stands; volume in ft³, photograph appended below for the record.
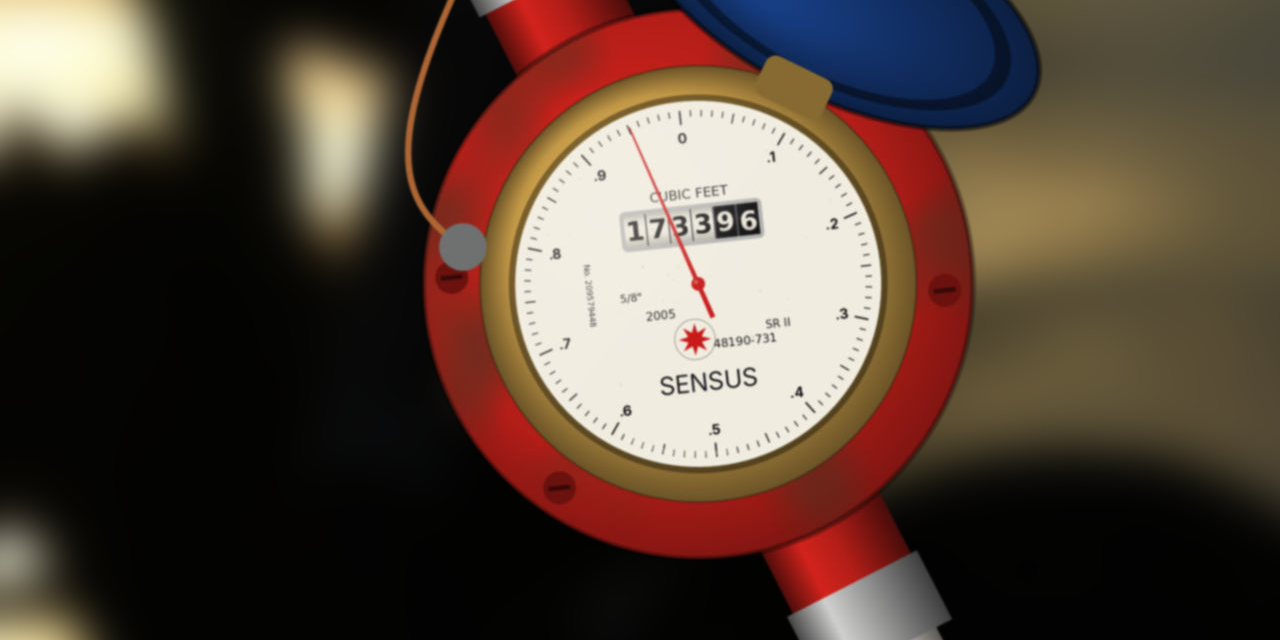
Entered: 173395.95 ft³
